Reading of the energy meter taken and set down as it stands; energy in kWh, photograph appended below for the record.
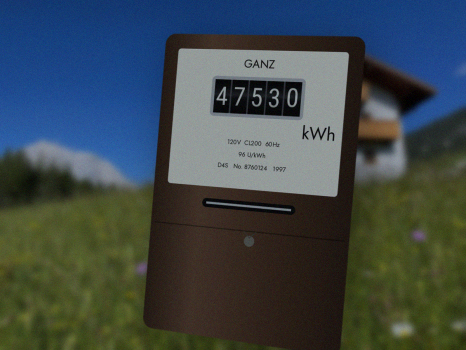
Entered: 47530 kWh
